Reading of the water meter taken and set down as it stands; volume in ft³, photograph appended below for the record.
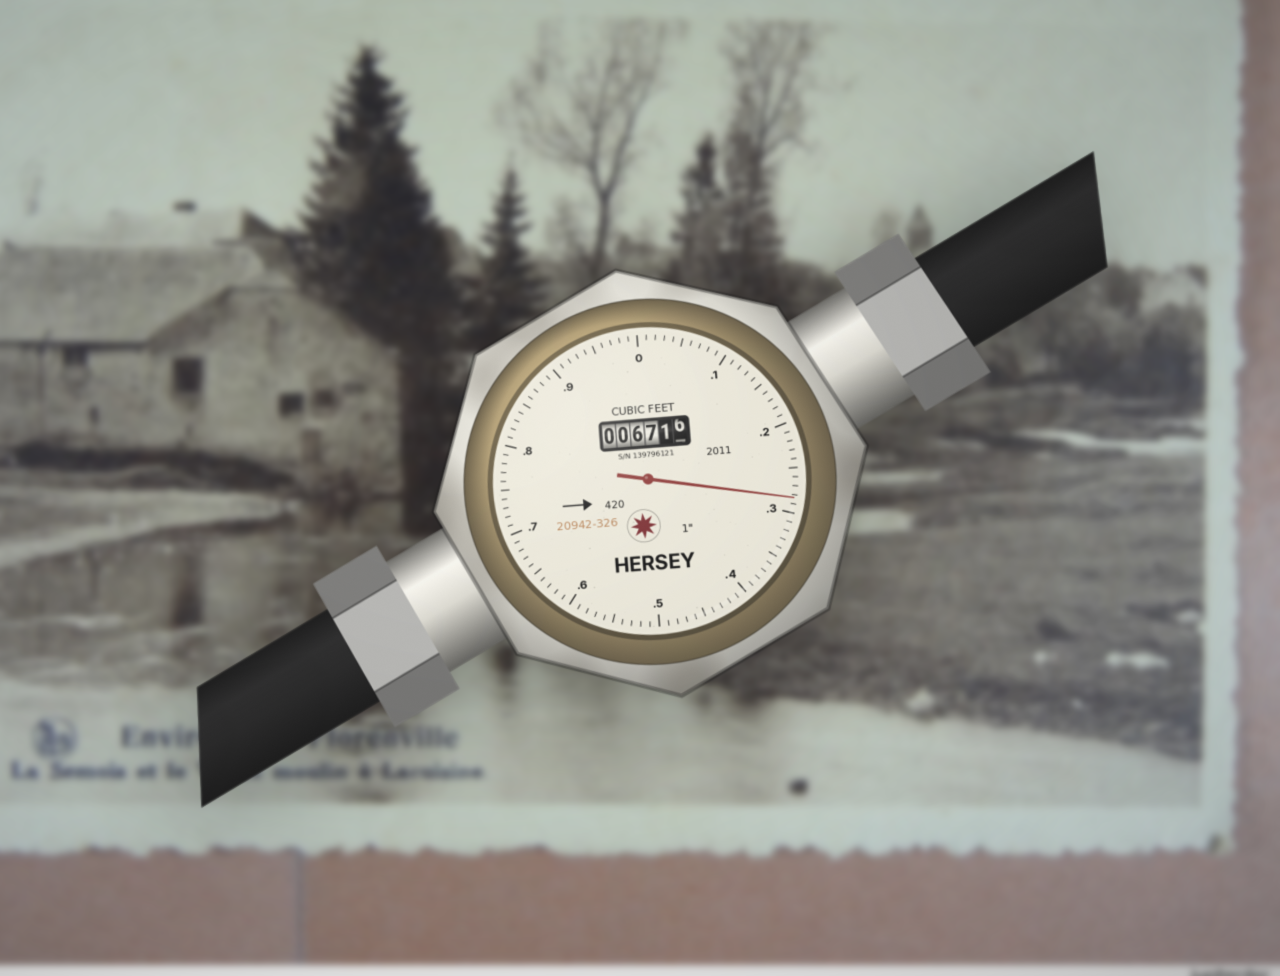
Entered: 6716.28 ft³
